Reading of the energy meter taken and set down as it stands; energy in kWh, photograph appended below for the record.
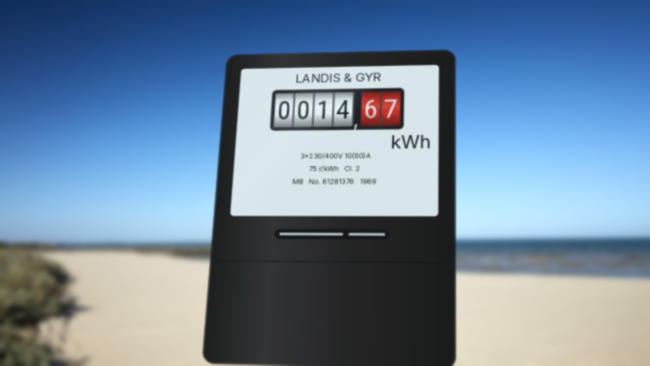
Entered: 14.67 kWh
